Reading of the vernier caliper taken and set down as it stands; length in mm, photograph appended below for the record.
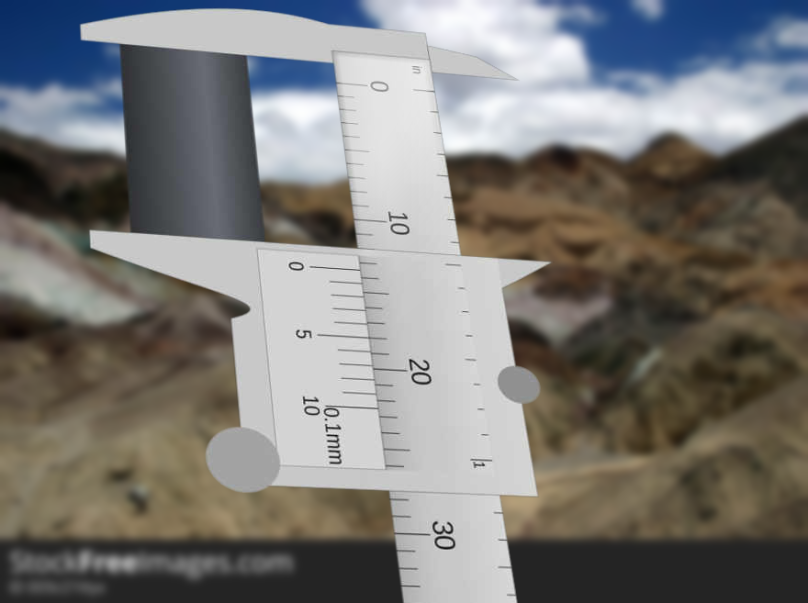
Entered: 13.5 mm
